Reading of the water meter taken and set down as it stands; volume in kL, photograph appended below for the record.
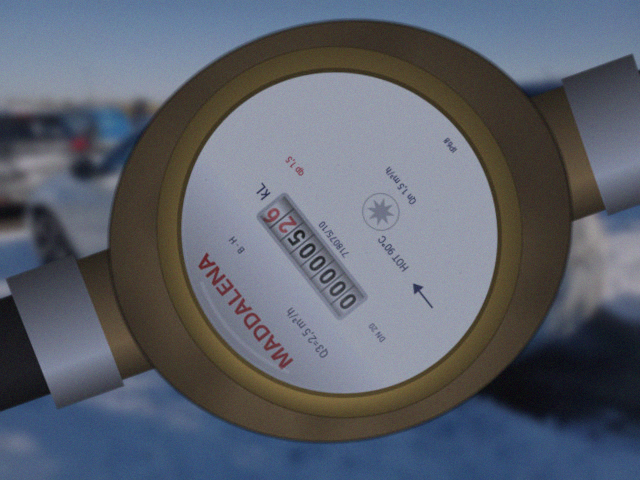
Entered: 5.26 kL
